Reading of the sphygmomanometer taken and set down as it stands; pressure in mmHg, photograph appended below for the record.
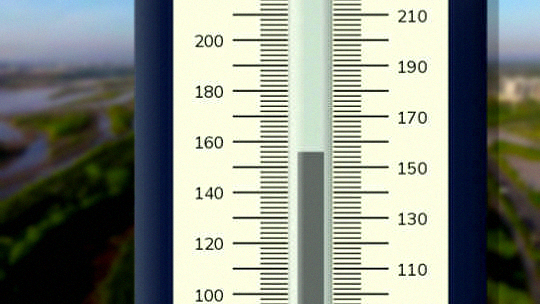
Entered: 156 mmHg
